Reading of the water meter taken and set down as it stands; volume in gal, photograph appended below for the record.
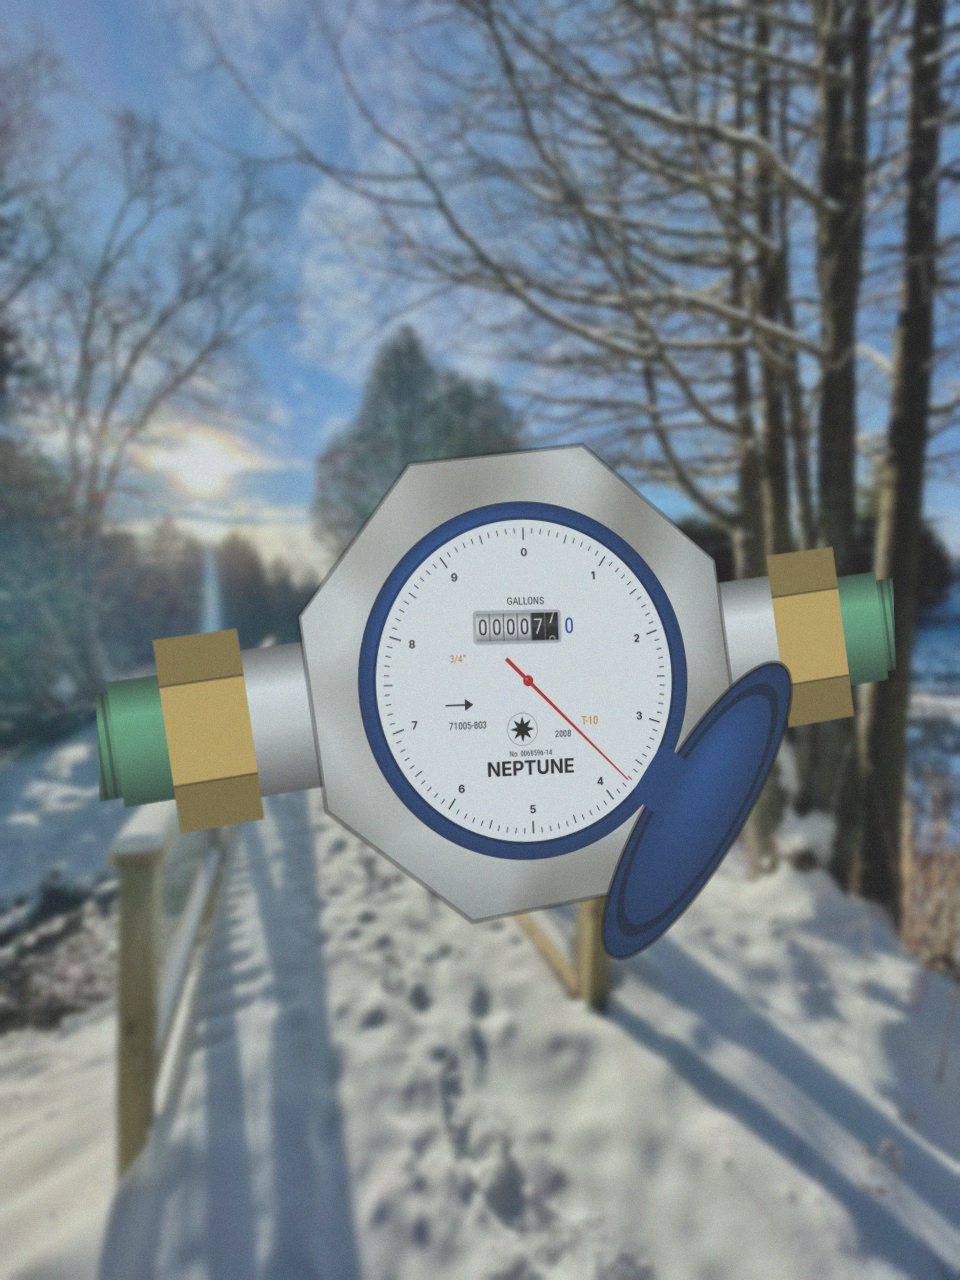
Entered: 773.7 gal
